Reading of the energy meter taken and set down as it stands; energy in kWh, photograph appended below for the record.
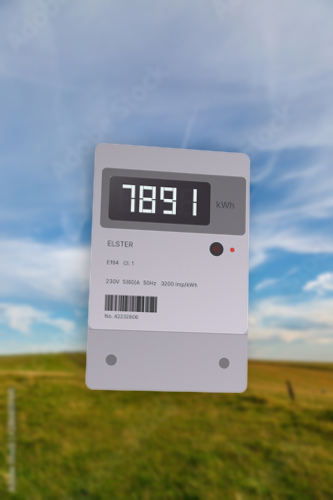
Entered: 7891 kWh
